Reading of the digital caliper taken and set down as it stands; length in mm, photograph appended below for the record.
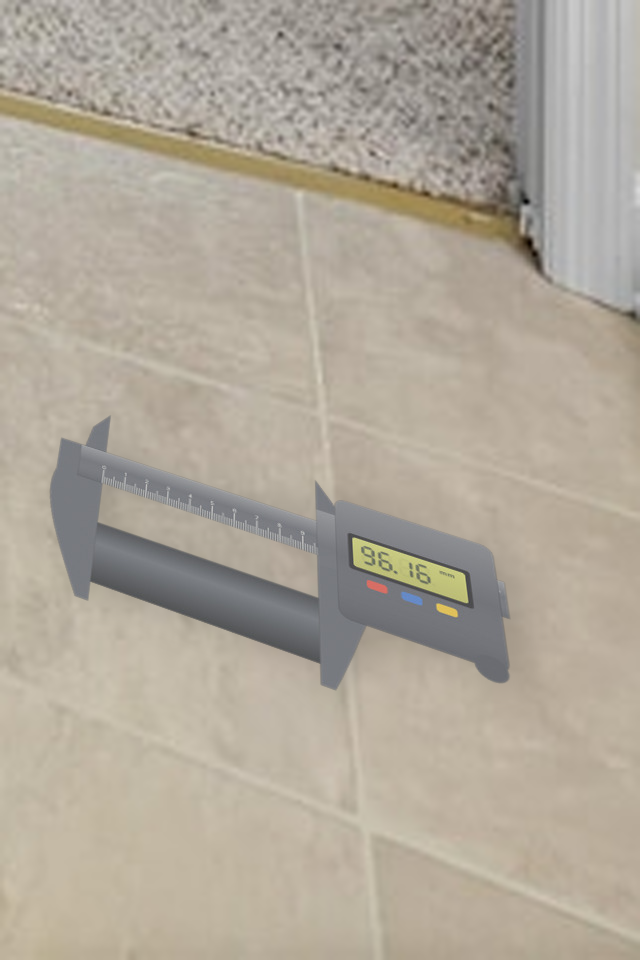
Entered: 96.16 mm
